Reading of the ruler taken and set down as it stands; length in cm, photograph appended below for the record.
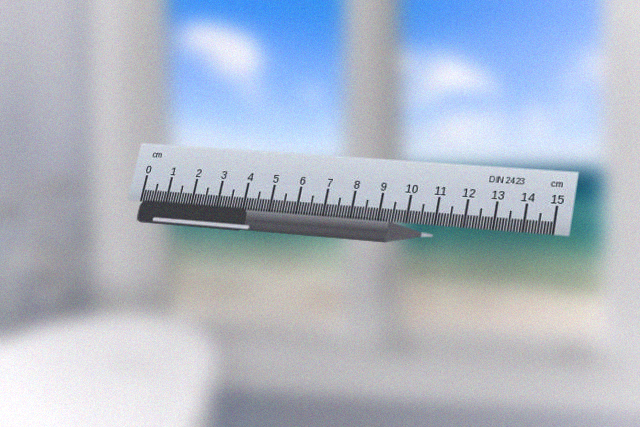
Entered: 11 cm
